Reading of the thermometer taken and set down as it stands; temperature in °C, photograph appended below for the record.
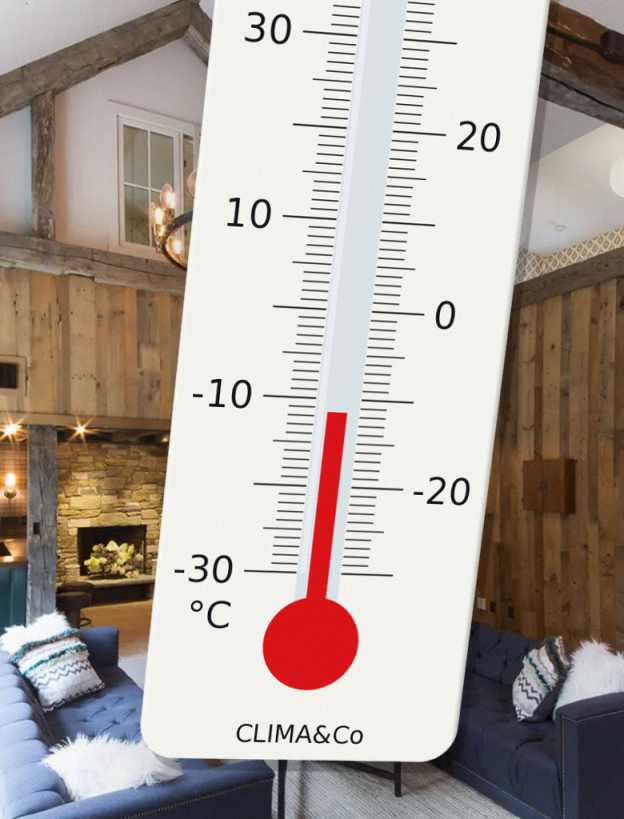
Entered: -11.5 °C
